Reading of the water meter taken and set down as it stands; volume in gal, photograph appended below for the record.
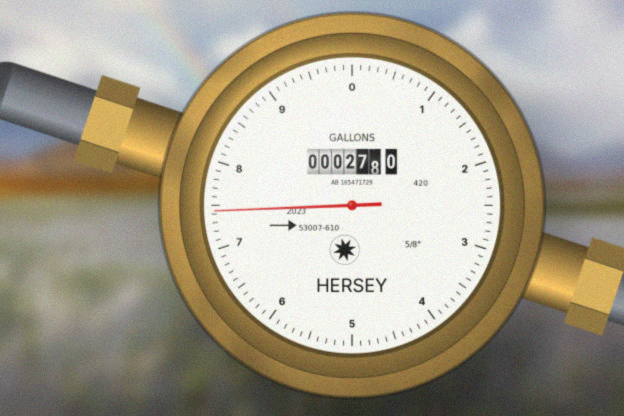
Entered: 2777.4 gal
